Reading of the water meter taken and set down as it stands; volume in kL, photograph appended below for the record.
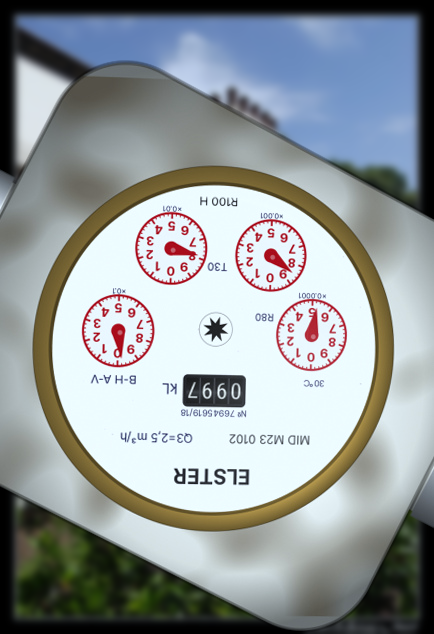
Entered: 996.9785 kL
